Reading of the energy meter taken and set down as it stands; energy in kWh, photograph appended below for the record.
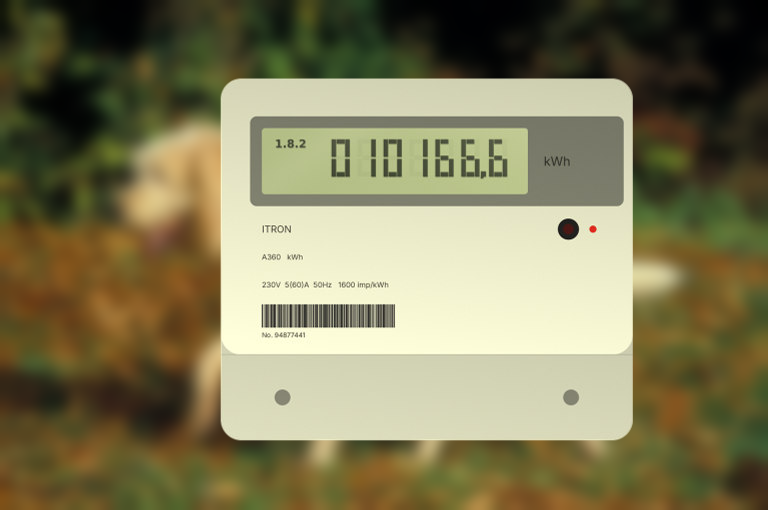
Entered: 10166.6 kWh
